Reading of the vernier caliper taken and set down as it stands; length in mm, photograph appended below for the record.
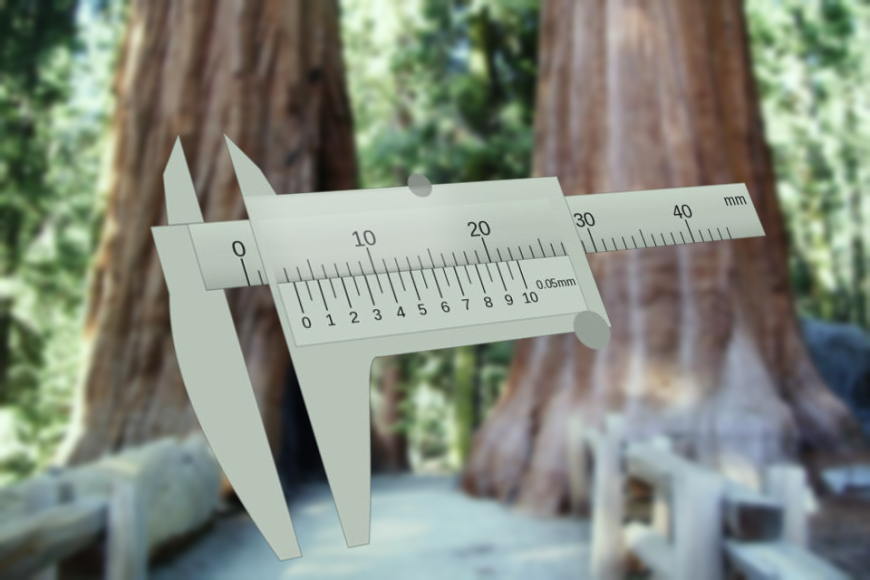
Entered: 3.4 mm
